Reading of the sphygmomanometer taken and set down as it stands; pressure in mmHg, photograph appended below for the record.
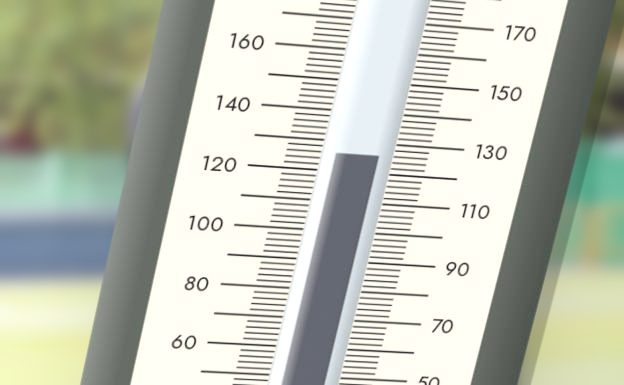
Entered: 126 mmHg
